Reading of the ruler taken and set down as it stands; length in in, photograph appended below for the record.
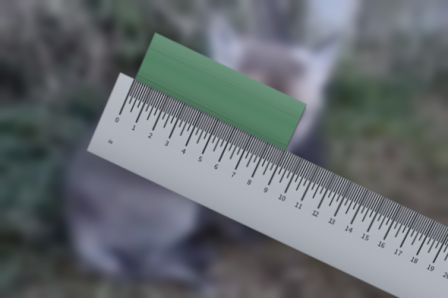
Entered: 9 in
